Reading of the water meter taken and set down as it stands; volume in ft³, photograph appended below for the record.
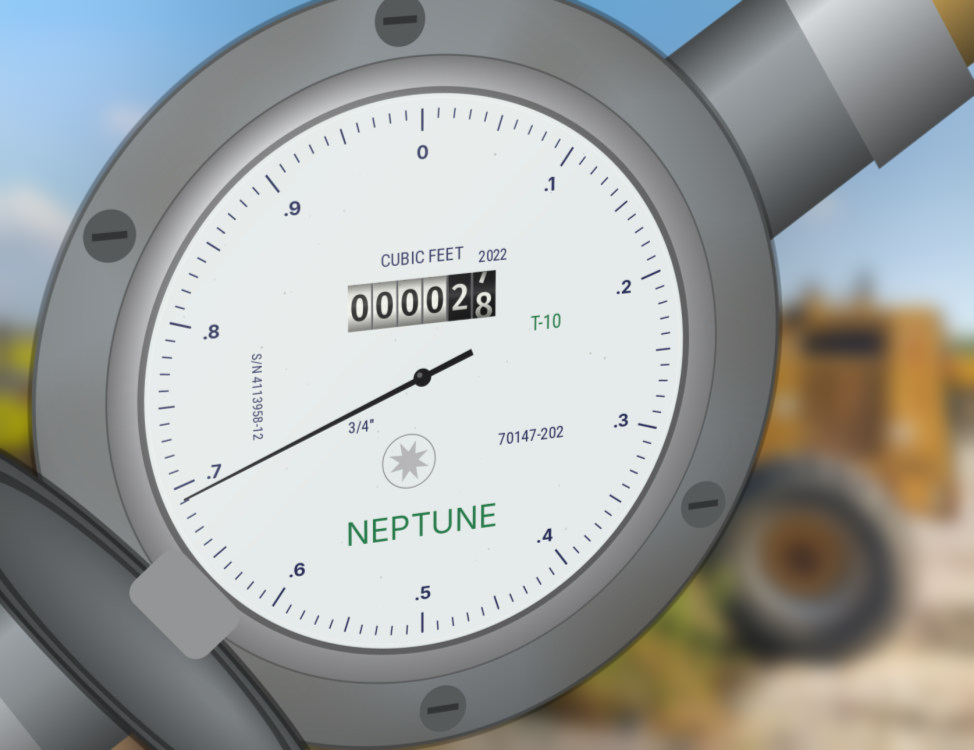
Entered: 27.69 ft³
